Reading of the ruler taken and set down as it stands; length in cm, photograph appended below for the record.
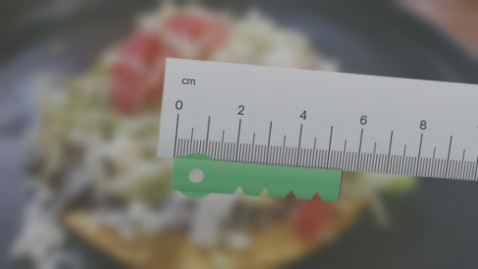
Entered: 5.5 cm
